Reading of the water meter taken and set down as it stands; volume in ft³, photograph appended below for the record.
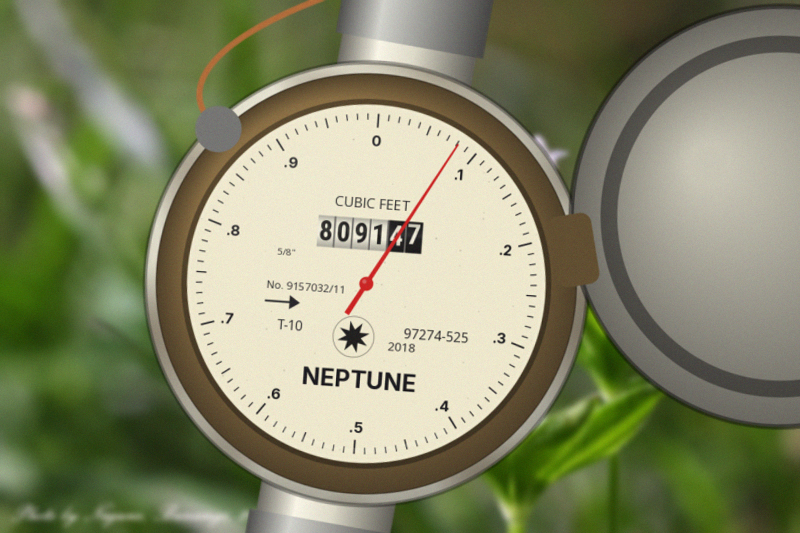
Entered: 809147.08 ft³
